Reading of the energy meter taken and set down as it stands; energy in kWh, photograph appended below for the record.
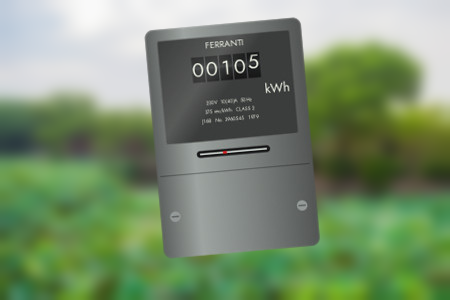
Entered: 105 kWh
